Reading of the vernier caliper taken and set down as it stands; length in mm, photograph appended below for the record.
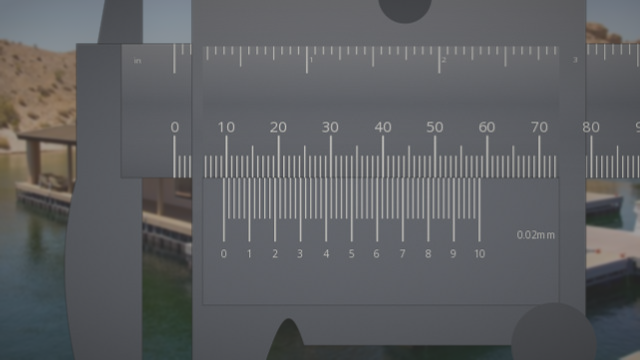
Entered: 9.5 mm
